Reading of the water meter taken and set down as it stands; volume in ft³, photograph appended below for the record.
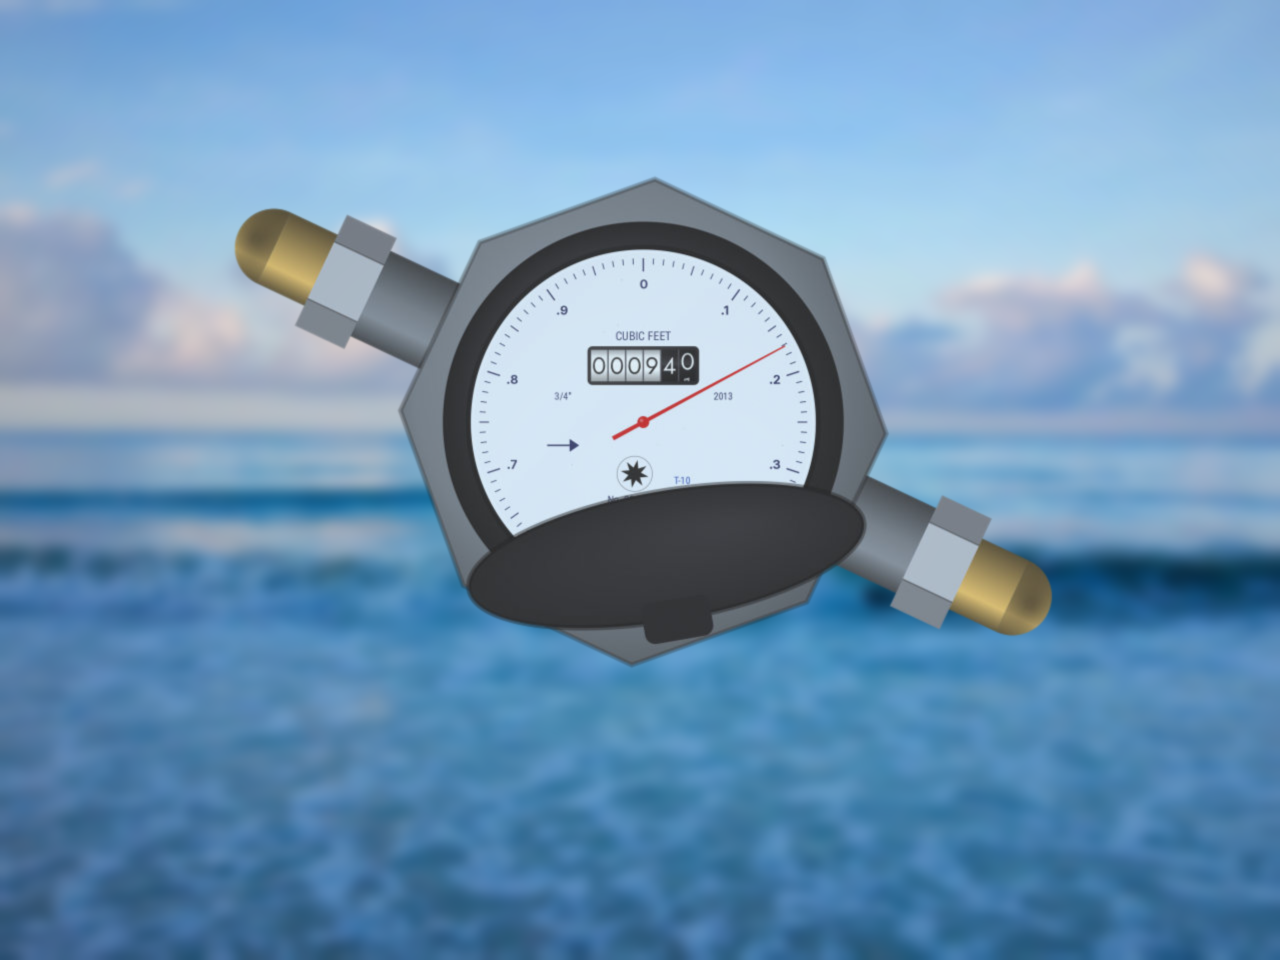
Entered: 940.17 ft³
